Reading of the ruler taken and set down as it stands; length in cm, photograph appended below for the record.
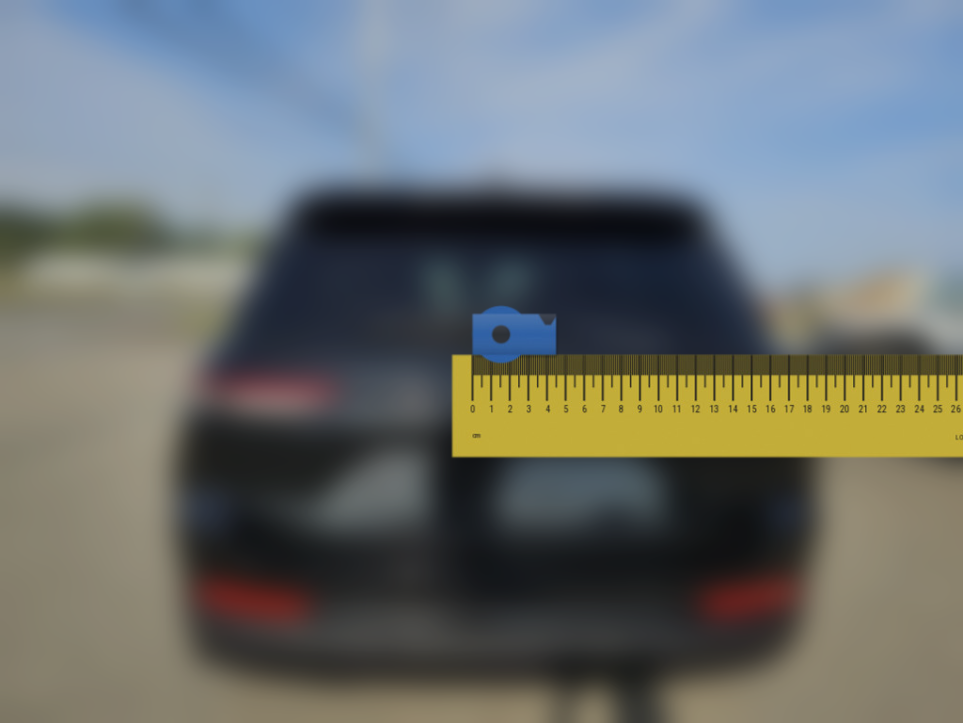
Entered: 4.5 cm
